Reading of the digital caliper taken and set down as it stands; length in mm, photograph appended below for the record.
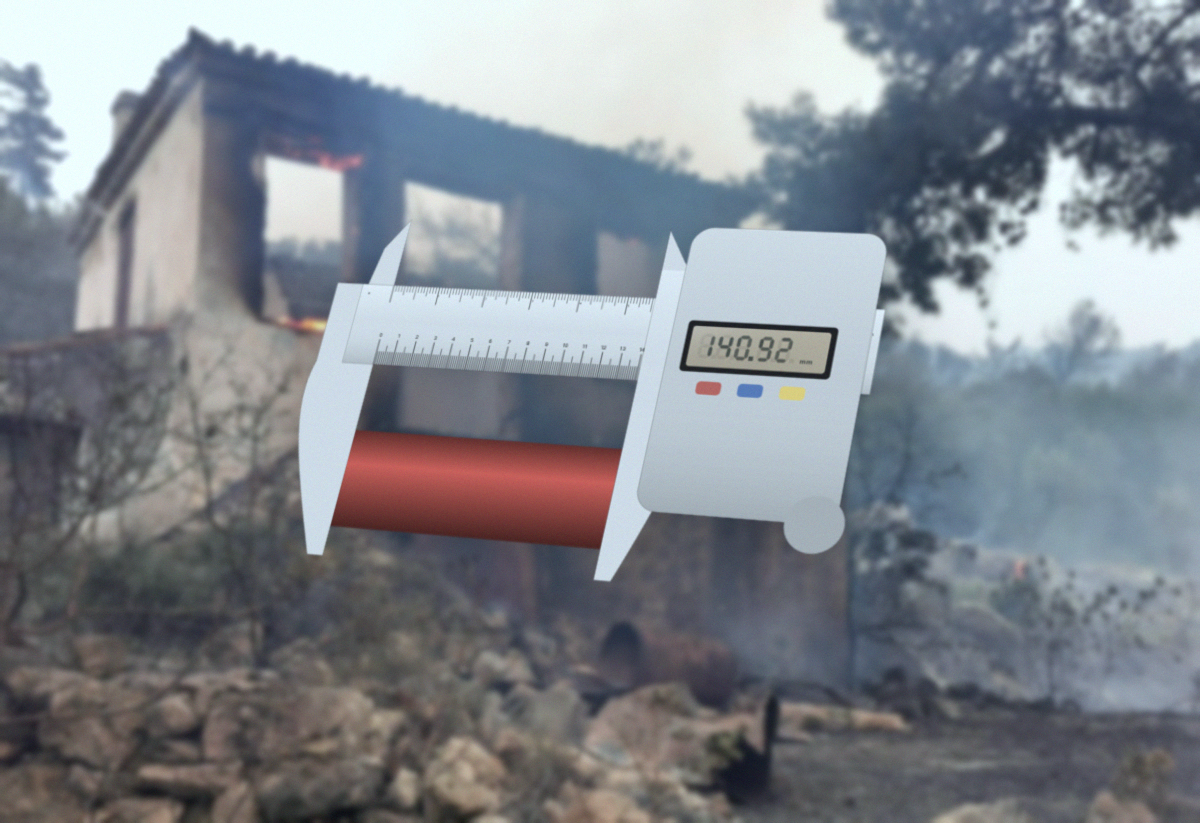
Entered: 140.92 mm
